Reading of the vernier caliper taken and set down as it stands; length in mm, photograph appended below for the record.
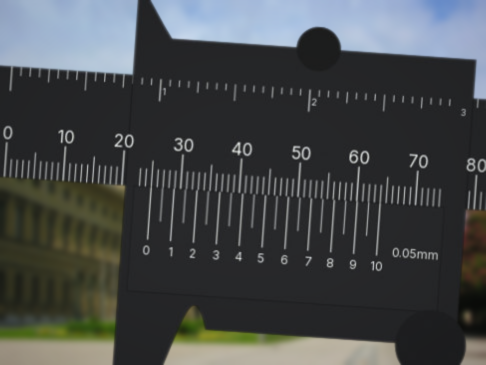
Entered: 25.0 mm
